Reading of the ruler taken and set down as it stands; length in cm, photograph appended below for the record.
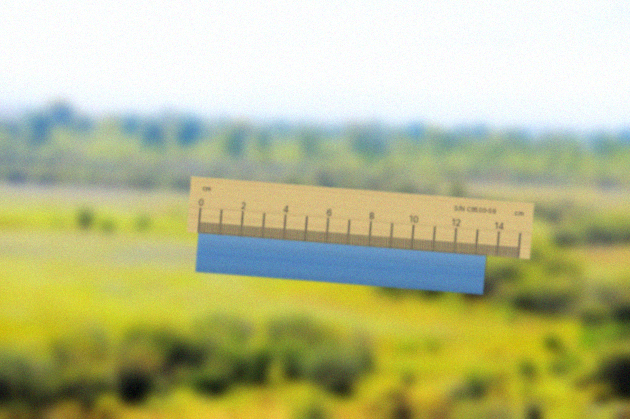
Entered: 13.5 cm
